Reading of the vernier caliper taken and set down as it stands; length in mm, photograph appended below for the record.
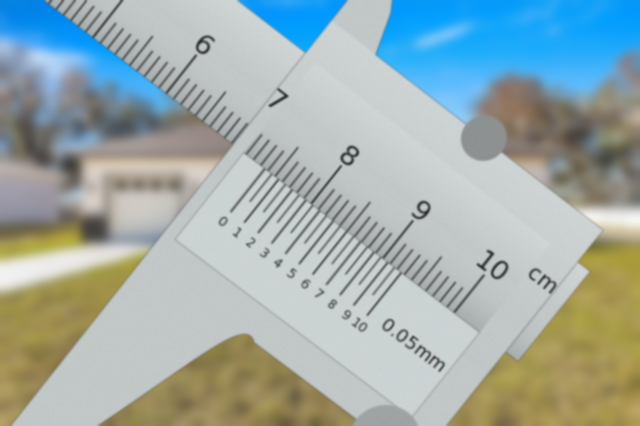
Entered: 73.6 mm
